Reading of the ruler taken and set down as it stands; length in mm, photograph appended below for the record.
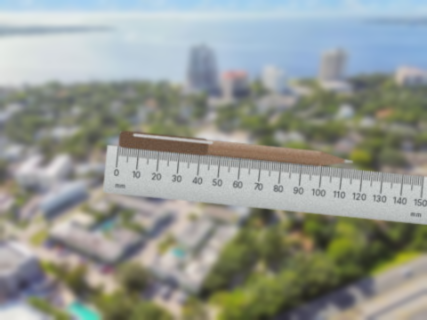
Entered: 115 mm
